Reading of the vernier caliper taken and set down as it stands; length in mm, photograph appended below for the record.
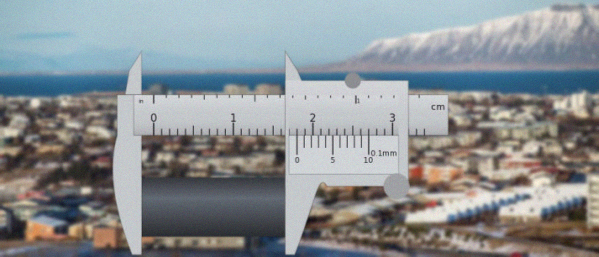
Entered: 18.0 mm
